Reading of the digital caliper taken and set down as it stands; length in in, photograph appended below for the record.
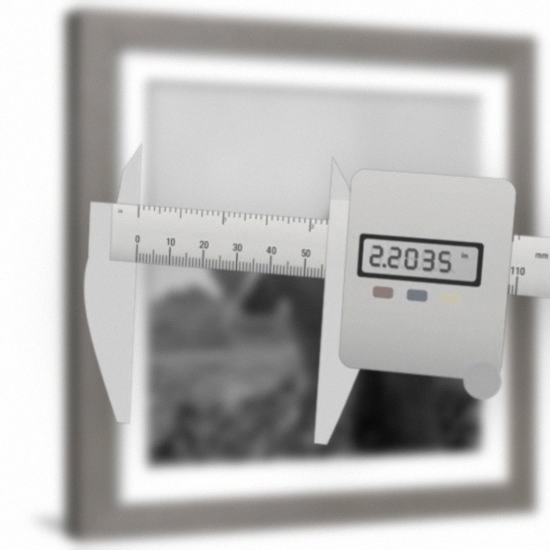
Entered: 2.2035 in
